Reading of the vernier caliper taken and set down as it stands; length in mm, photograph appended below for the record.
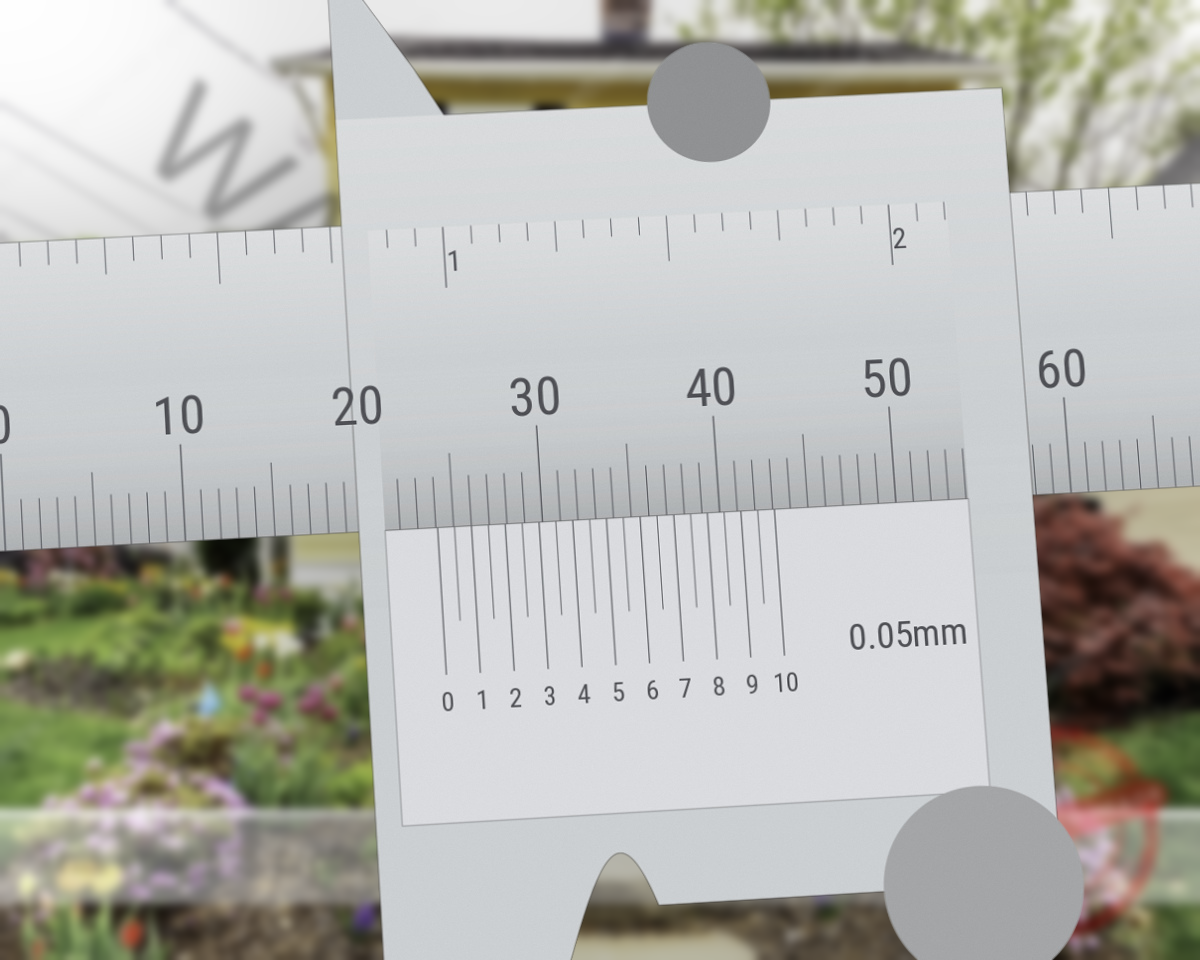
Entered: 24.1 mm
